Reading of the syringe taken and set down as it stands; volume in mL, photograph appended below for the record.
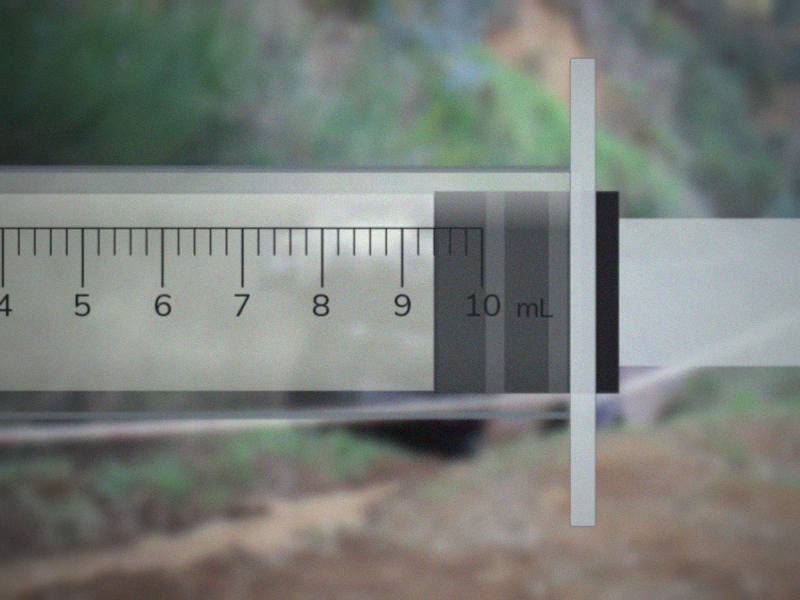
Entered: 9.4 mL
